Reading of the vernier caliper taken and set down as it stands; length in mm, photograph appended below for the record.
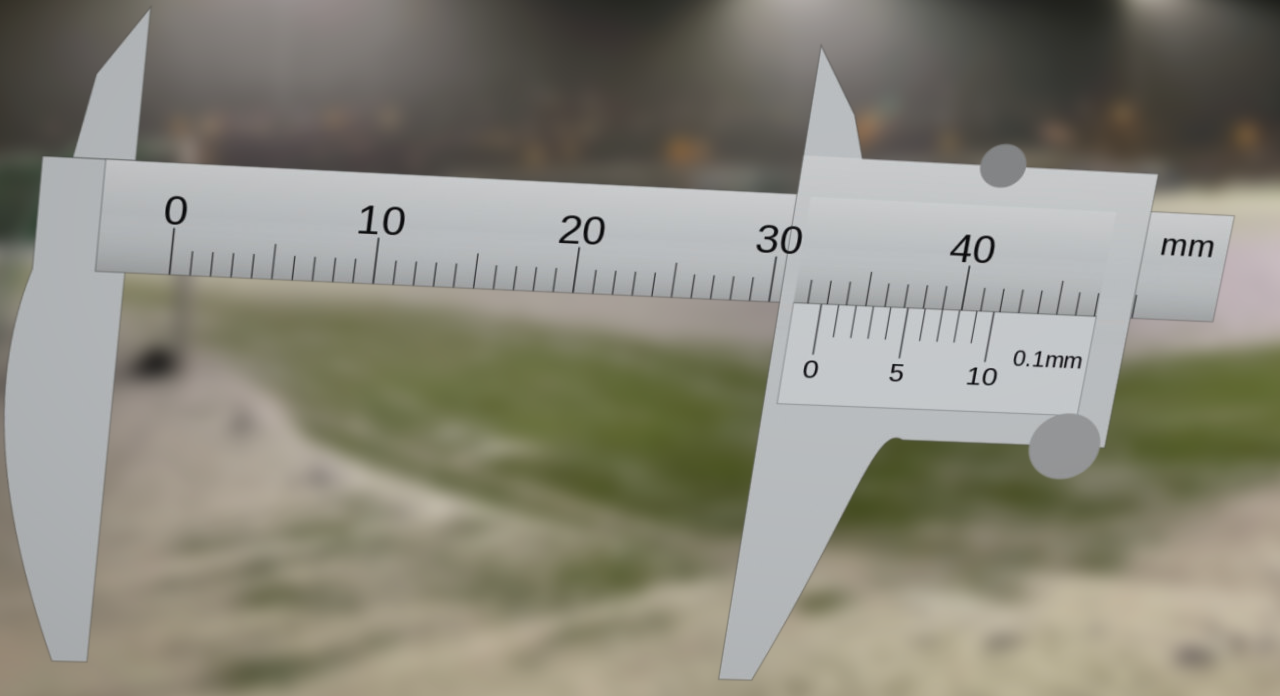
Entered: 32.7 mm
